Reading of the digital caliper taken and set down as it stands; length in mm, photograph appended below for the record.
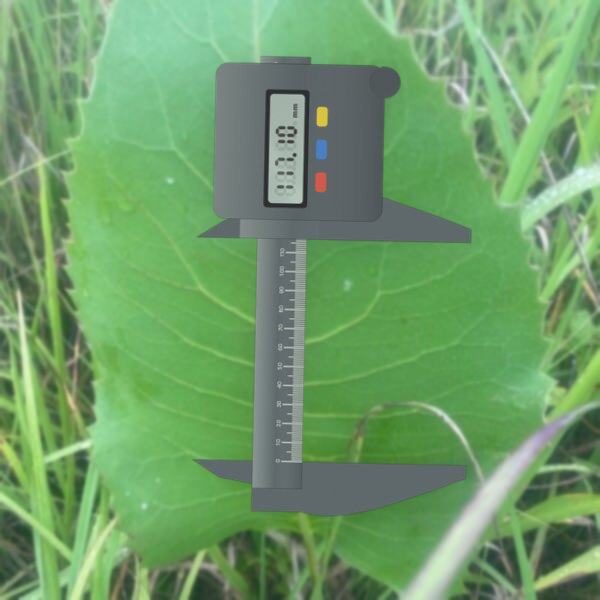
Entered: 117.10 mm
